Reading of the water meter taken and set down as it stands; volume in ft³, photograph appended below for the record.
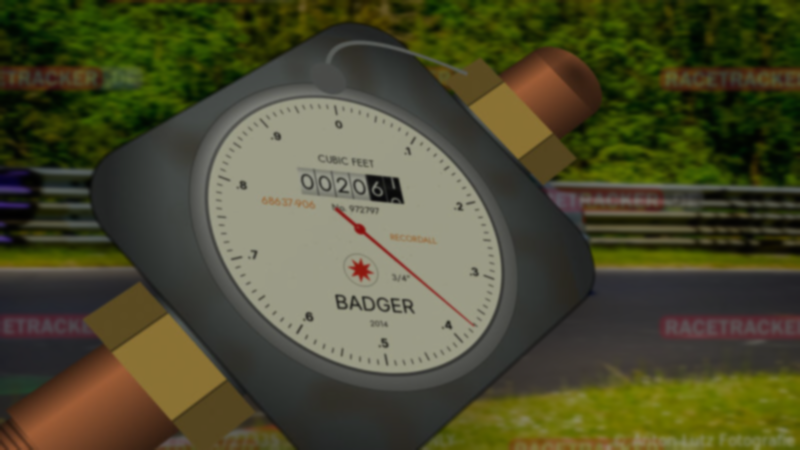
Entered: 2061.37 ft³
